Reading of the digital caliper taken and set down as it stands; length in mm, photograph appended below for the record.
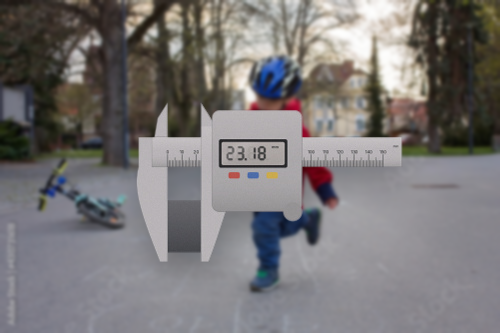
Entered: 23.18 mm
